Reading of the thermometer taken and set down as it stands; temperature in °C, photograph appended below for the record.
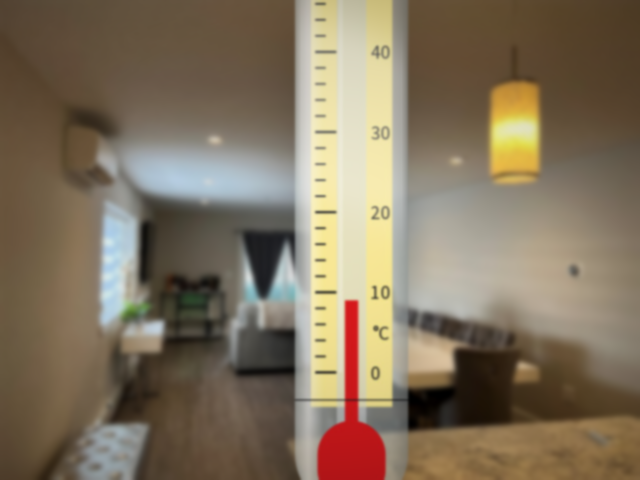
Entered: 9 °C
